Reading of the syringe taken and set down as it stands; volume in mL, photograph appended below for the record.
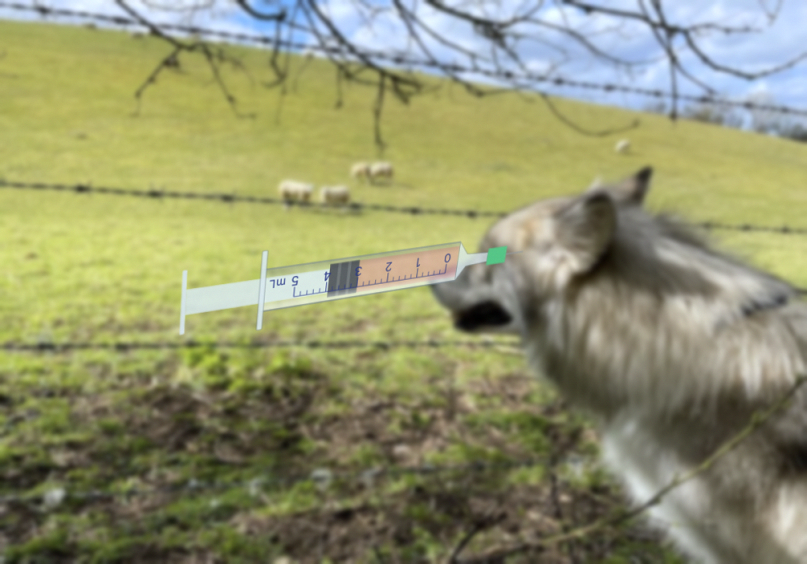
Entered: 3 mL
